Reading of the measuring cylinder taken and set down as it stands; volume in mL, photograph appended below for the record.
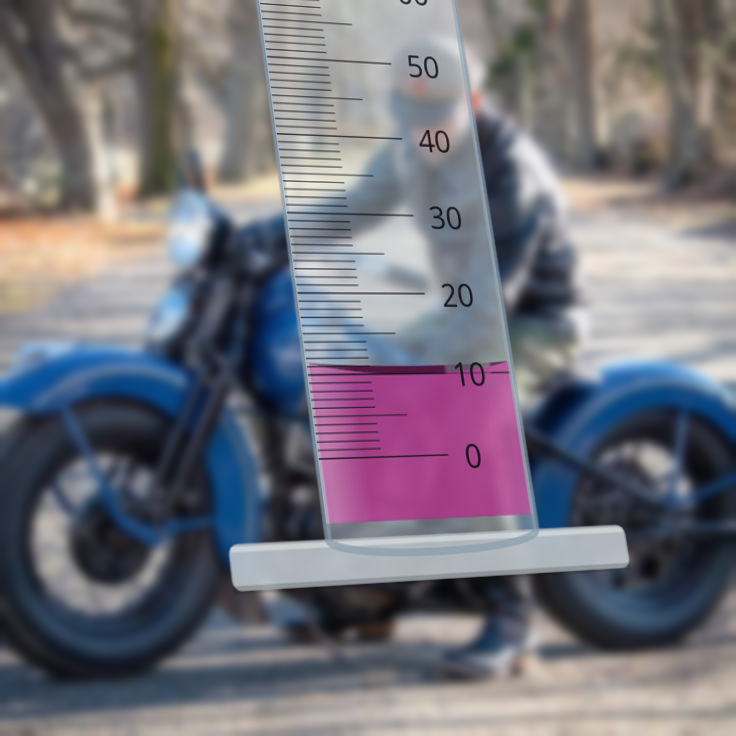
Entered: 10 mL
